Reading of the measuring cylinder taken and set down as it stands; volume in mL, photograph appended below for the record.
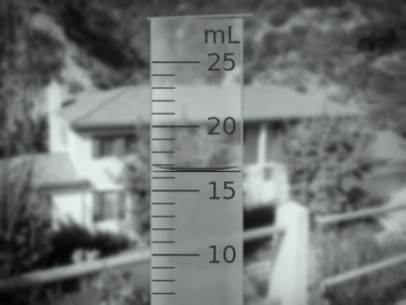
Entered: 16.5 mL
